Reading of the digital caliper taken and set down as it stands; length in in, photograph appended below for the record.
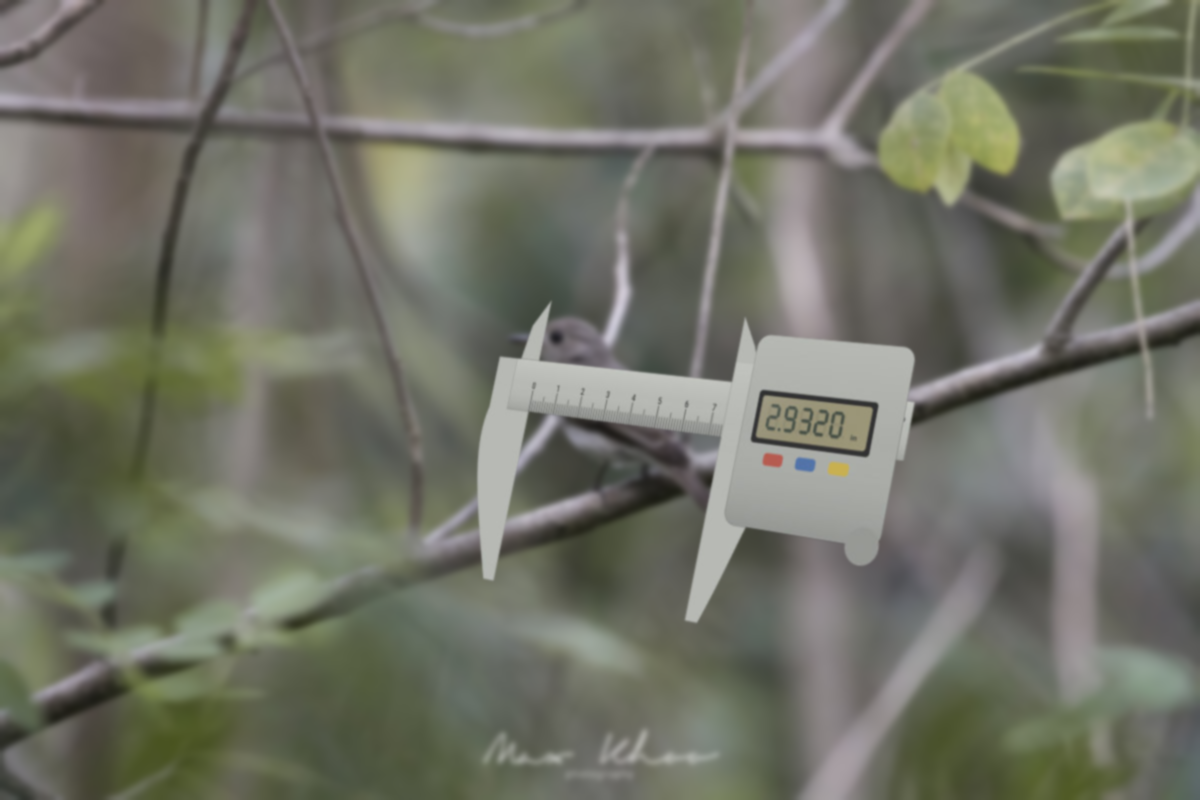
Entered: 2.9320 in
